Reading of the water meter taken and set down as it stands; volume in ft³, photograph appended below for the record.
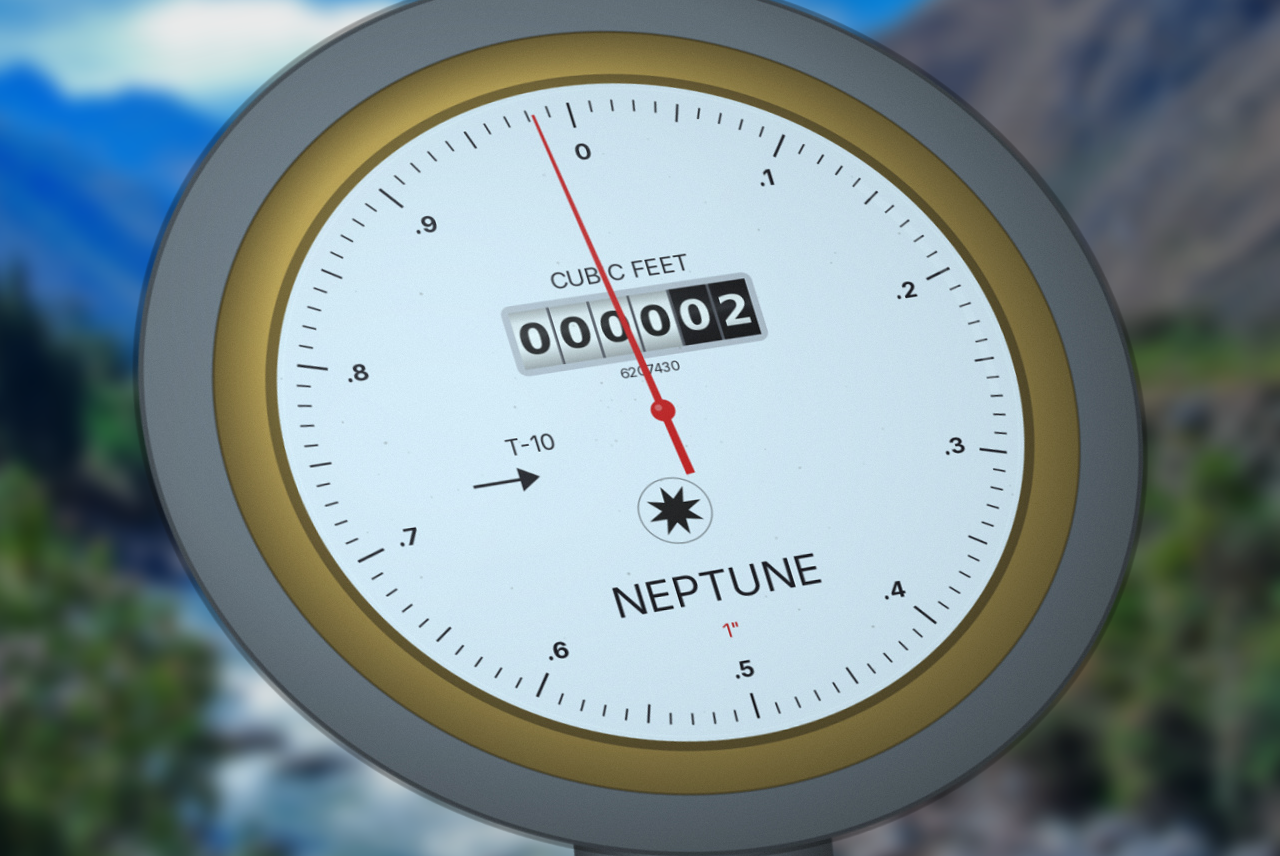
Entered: 1.98 ft³
